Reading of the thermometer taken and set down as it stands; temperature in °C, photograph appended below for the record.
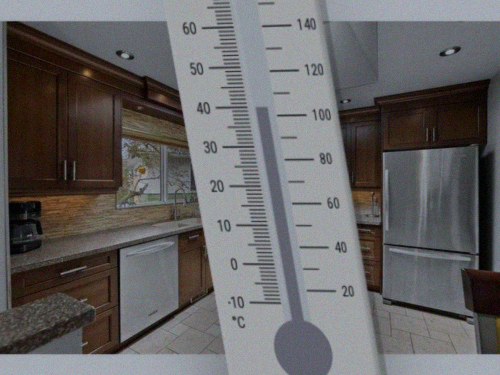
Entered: 40 °C
